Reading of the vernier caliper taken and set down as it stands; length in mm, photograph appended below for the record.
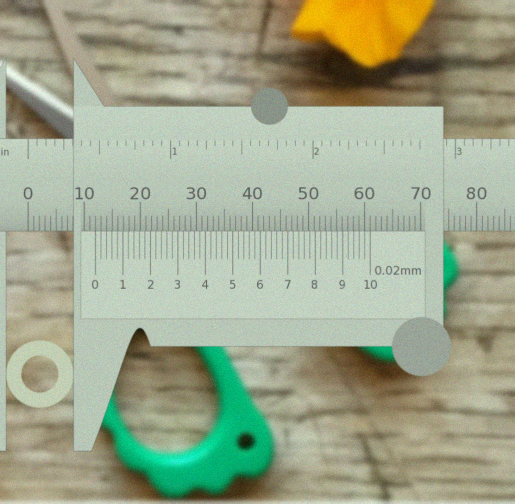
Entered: 12.0 mm
